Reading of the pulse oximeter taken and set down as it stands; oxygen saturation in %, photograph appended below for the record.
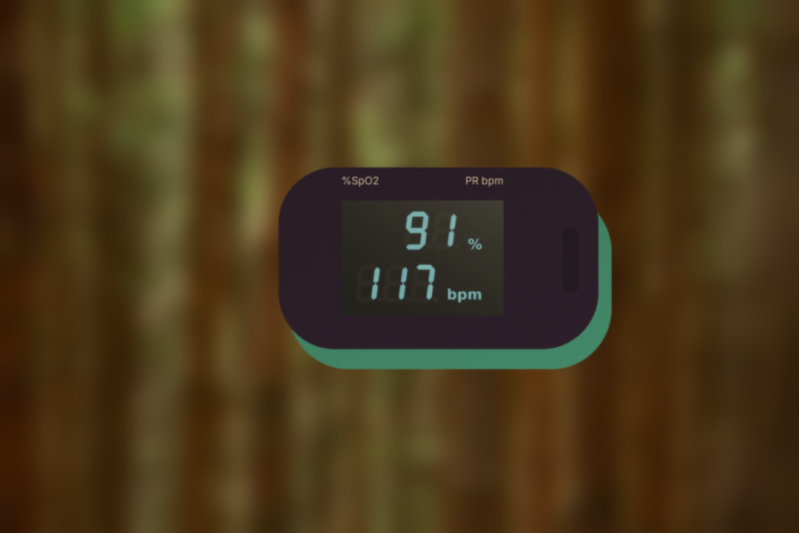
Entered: 91 %
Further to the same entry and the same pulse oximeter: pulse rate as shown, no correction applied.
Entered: 117 bpm
